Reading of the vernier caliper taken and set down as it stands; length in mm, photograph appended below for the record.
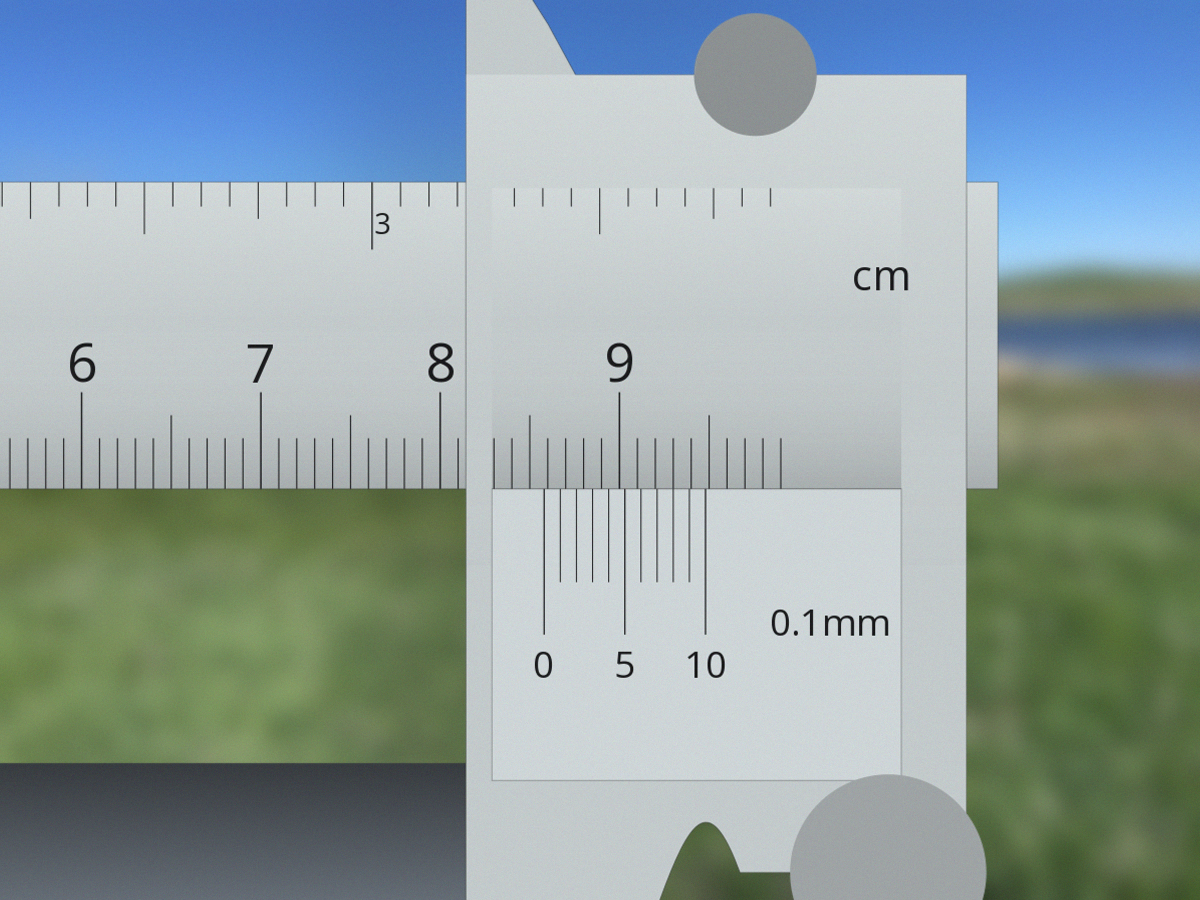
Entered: 85.8 mm
